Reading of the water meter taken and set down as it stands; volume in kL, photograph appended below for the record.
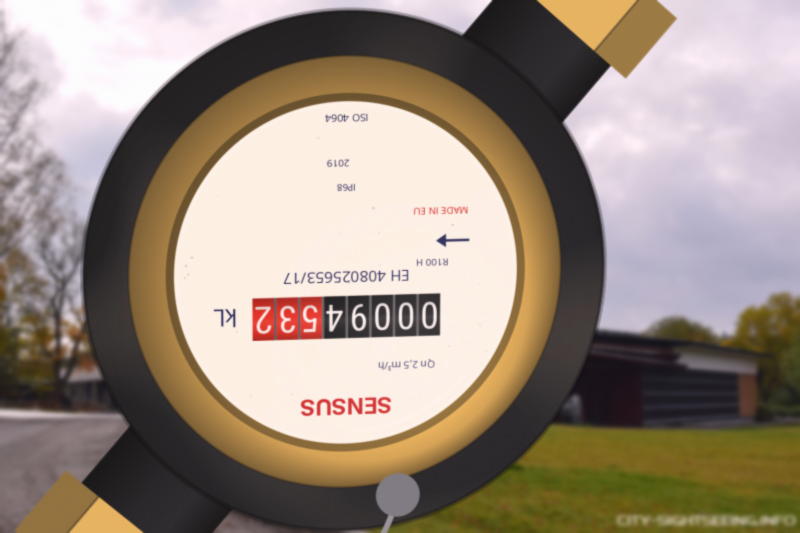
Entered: 94.532 kL
